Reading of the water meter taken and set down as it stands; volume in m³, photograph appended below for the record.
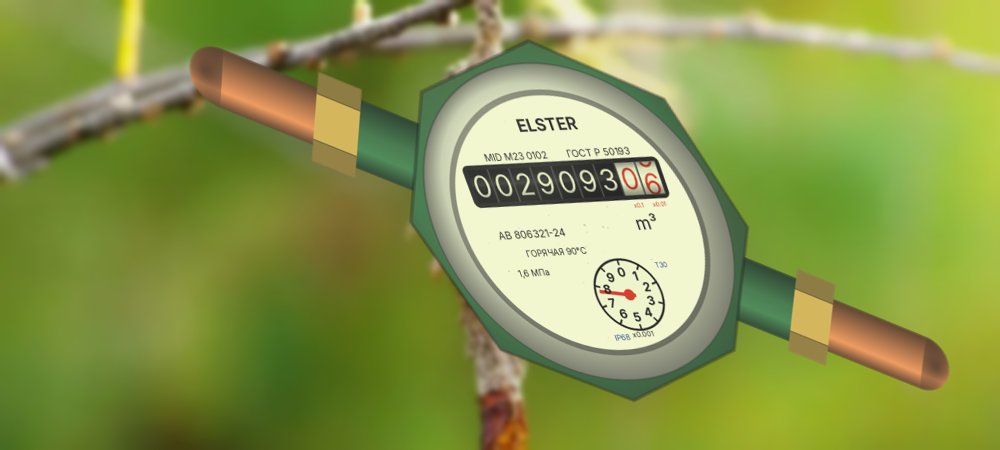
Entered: 29093.057 m³
